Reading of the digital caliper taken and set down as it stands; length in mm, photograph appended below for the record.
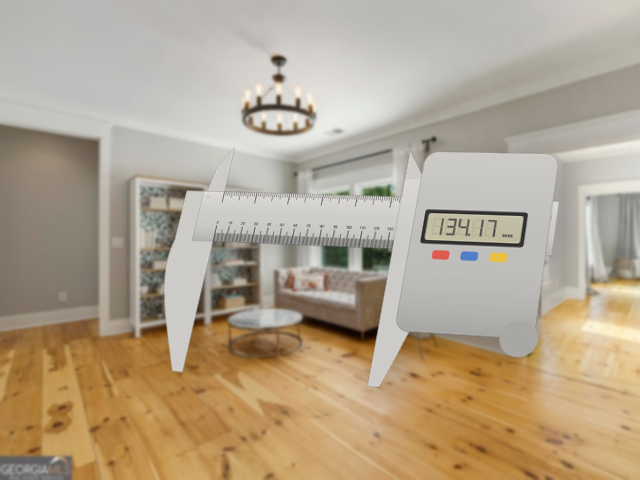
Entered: 134.17 mm
